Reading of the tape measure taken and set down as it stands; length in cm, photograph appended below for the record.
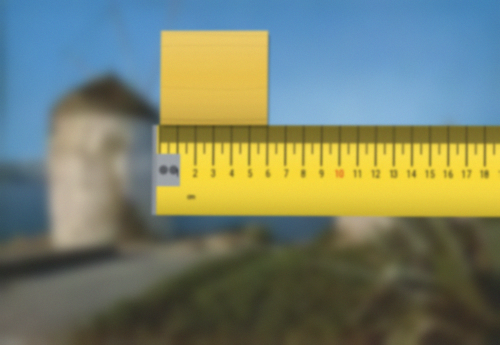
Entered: 6 cm
